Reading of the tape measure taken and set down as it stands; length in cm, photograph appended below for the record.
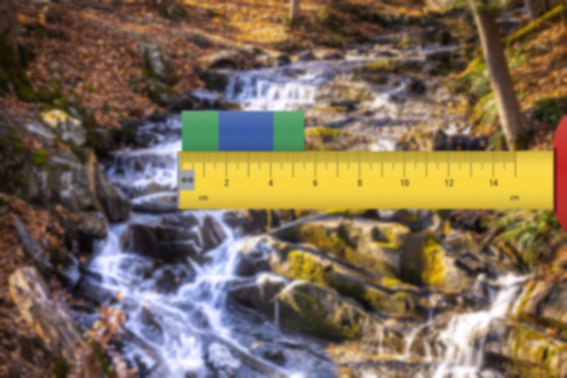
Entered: 5.5 cm
